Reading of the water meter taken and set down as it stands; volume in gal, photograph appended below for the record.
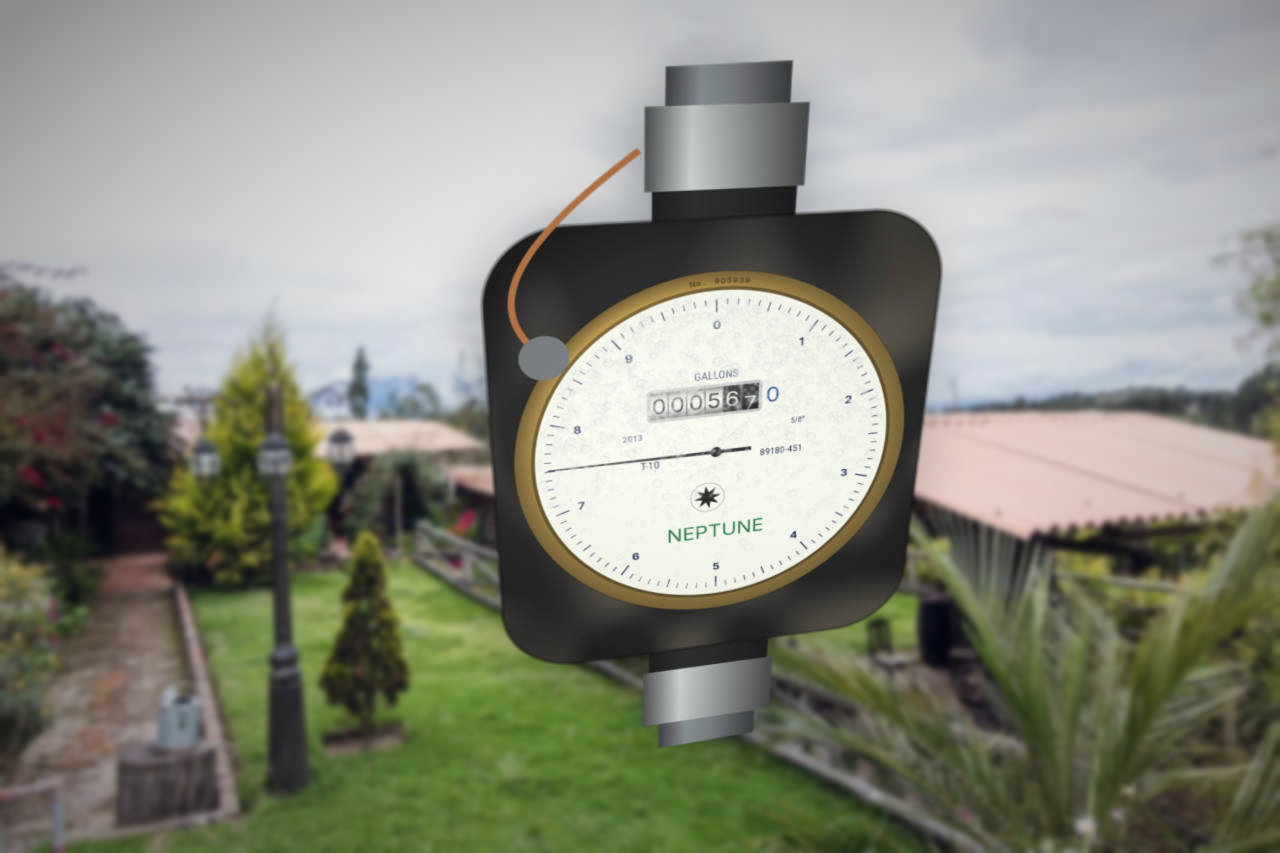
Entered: 5667.5 gal
